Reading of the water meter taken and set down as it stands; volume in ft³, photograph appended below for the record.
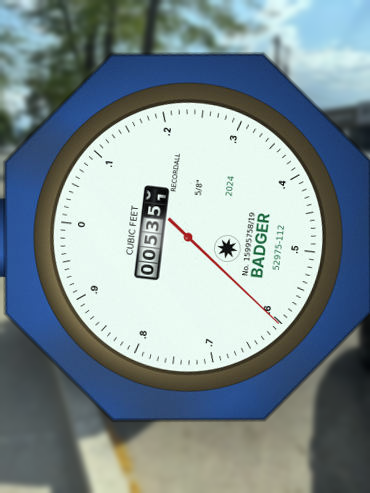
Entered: 5350.60 ft³
